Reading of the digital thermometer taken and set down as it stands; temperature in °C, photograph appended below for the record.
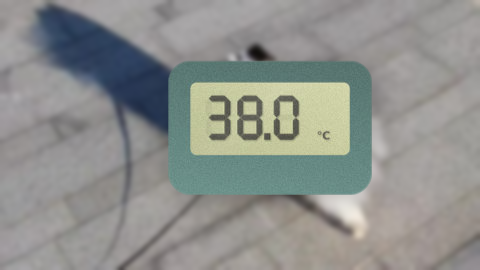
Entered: 38.0 °C
